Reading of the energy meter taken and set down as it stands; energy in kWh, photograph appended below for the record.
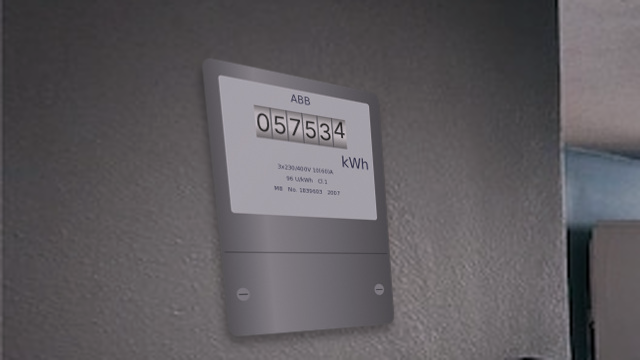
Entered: 57534 kWh
